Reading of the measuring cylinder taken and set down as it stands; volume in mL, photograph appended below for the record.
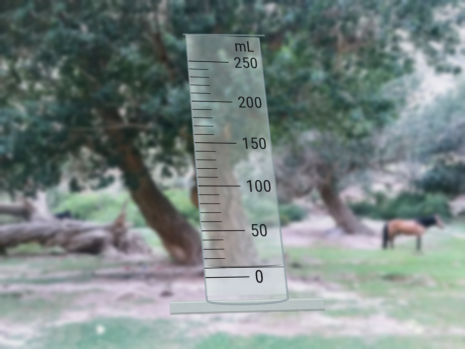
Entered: 10 mL
